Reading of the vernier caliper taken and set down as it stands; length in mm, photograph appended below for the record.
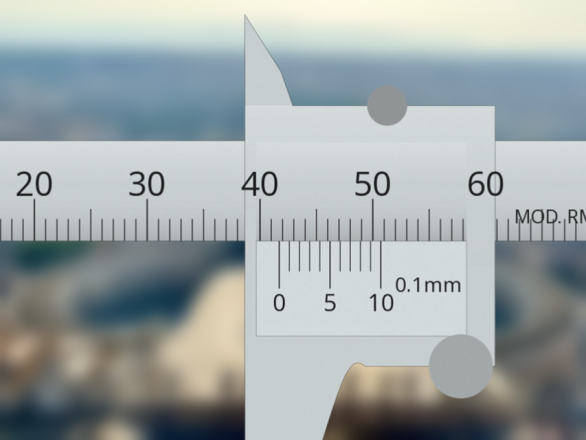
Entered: 41.7 mm
